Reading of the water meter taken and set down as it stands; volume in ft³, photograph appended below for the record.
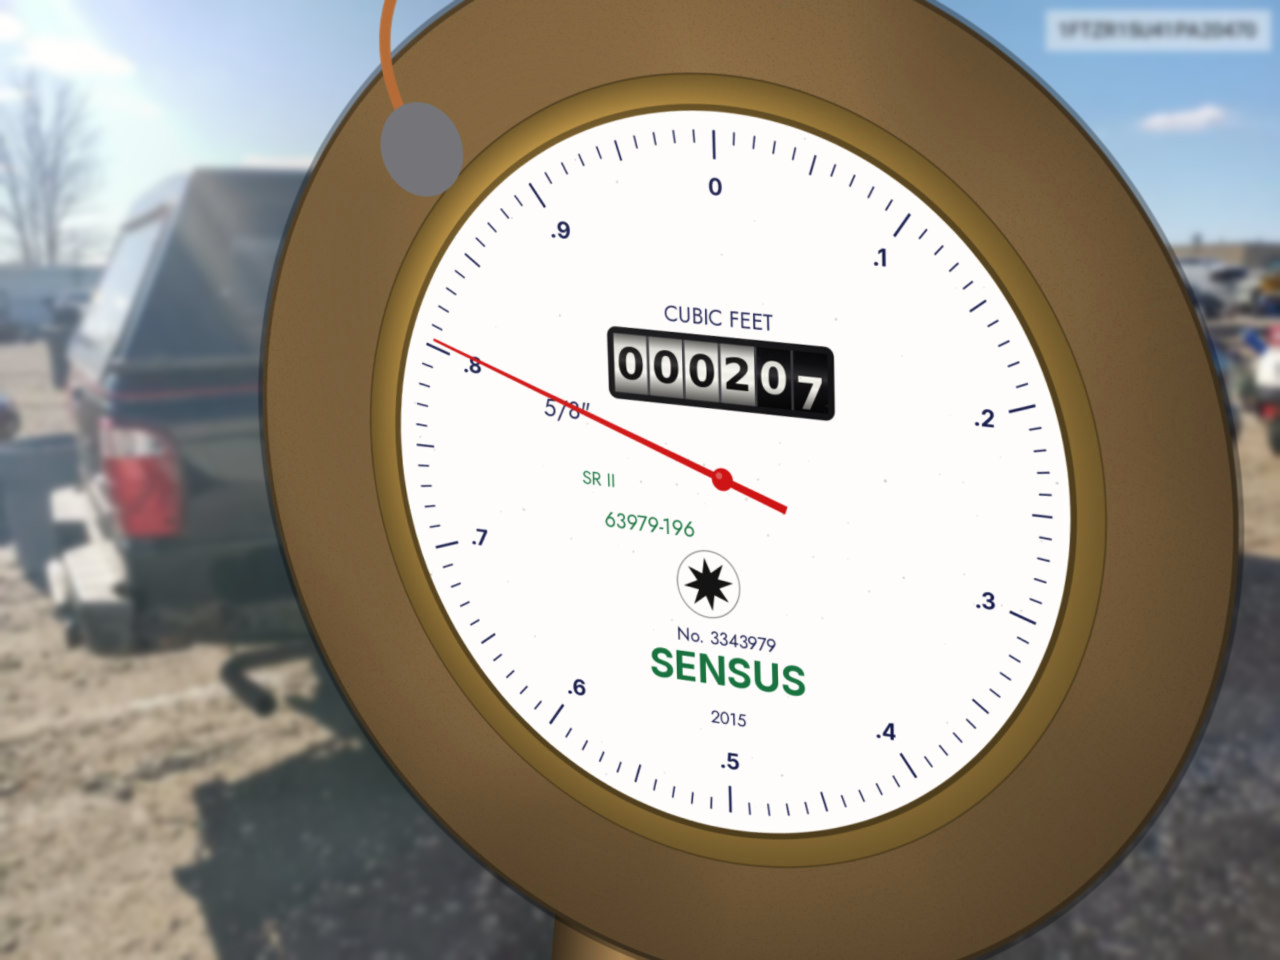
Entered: 206.80 ft³
